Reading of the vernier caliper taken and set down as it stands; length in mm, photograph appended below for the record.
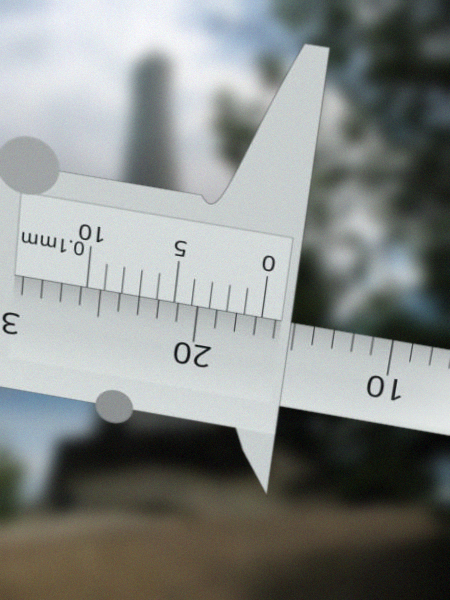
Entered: 16.7 mm
